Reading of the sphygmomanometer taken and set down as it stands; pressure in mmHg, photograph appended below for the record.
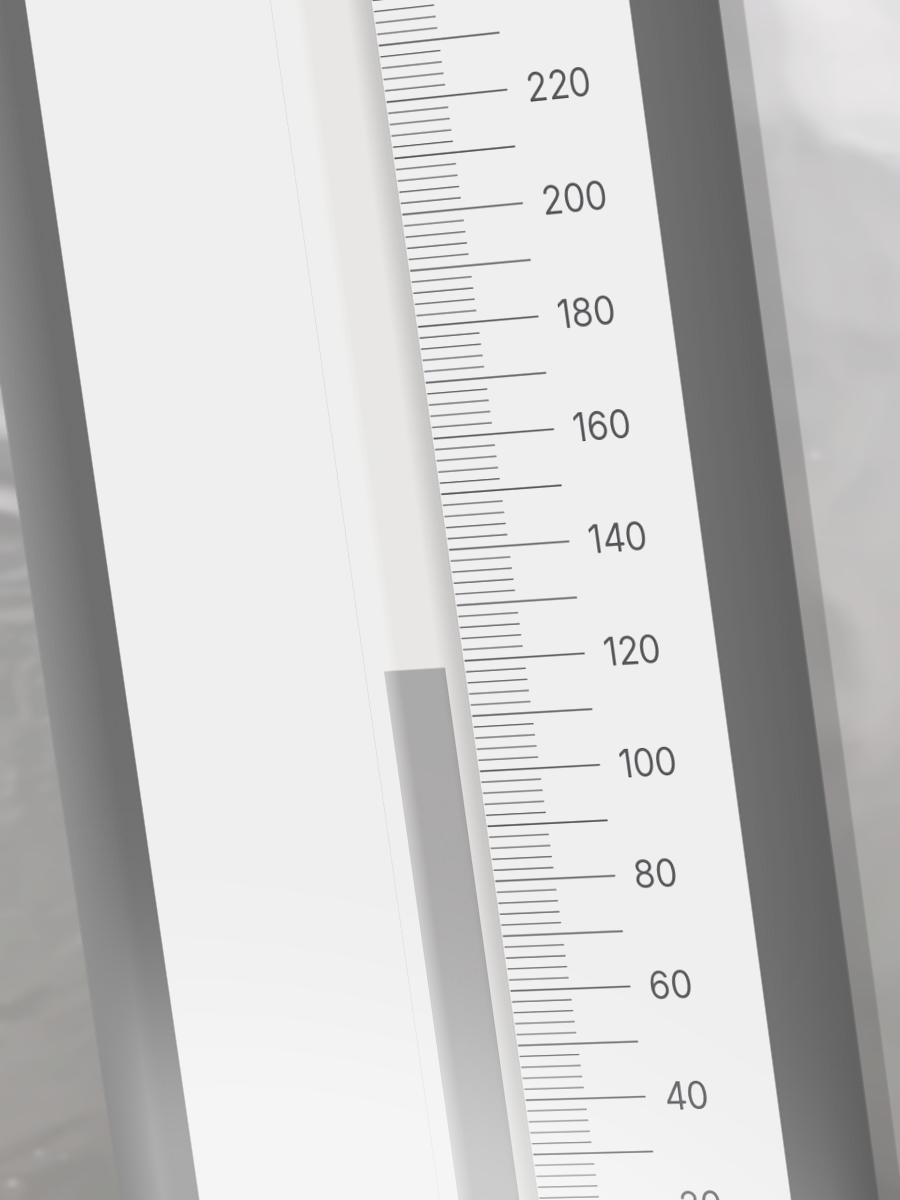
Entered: 119 mmHg
